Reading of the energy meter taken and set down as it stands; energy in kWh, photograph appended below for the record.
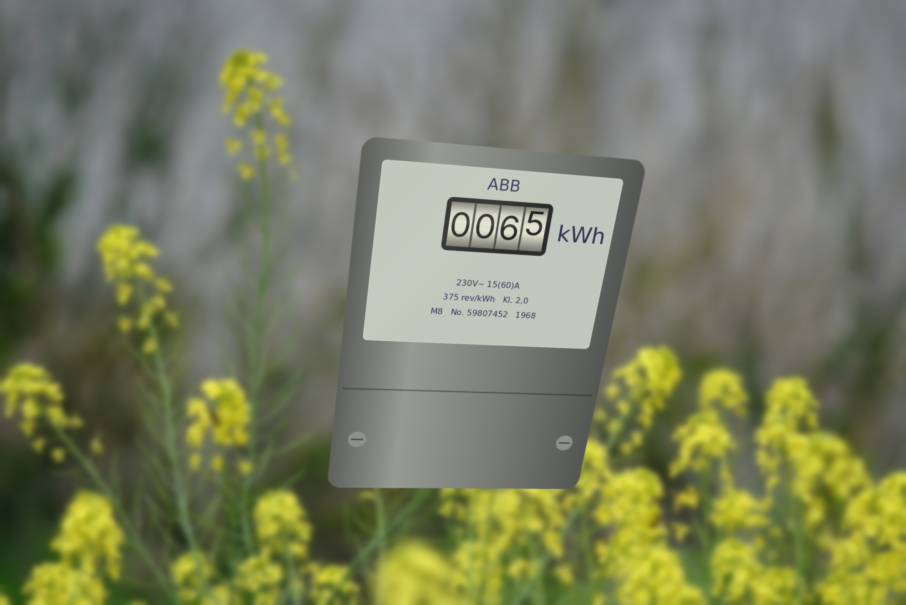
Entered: 65 kWh
